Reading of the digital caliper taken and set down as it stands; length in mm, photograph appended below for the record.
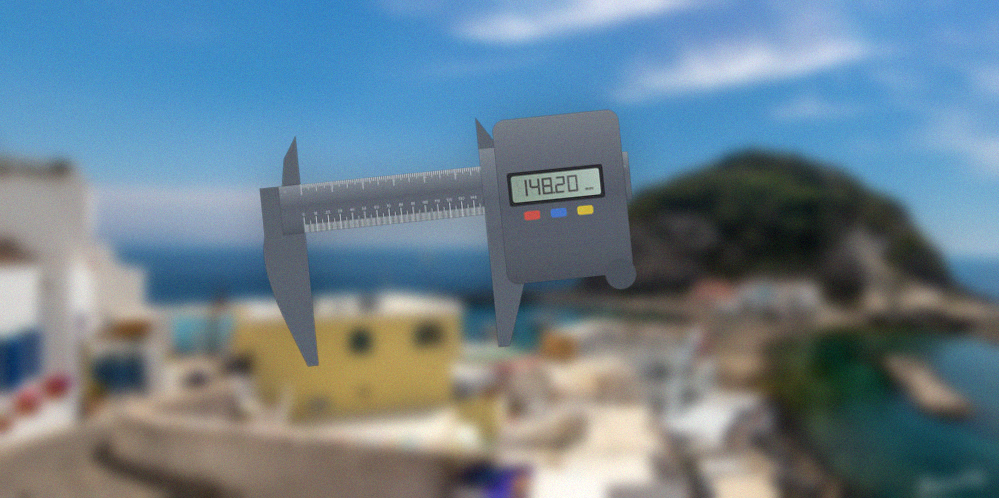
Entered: 148.20 mm
